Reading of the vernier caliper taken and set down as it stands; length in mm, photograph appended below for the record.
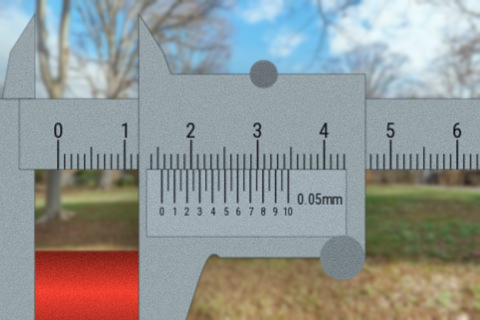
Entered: 15.6 mm
